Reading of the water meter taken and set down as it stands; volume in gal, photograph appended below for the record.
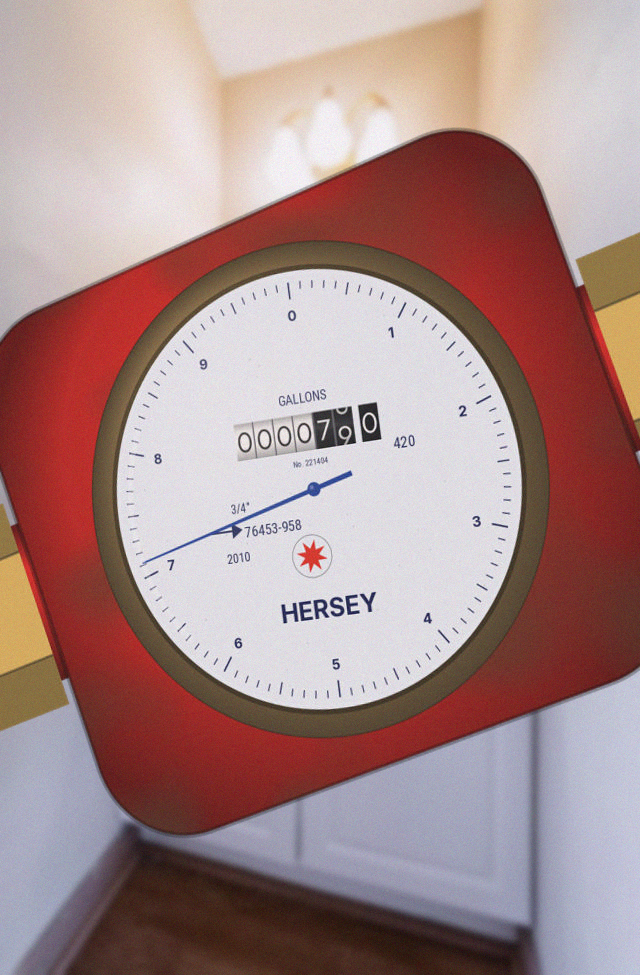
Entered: 787.1 gal
